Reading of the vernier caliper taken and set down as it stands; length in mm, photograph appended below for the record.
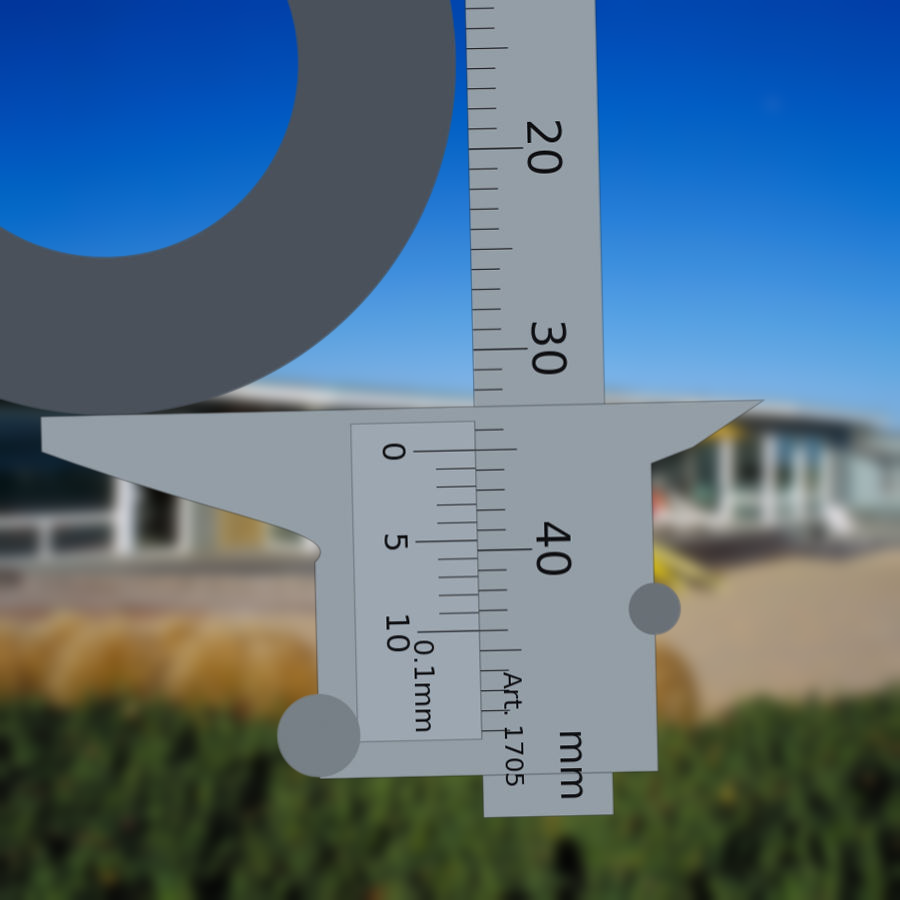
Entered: 35.0 mm
